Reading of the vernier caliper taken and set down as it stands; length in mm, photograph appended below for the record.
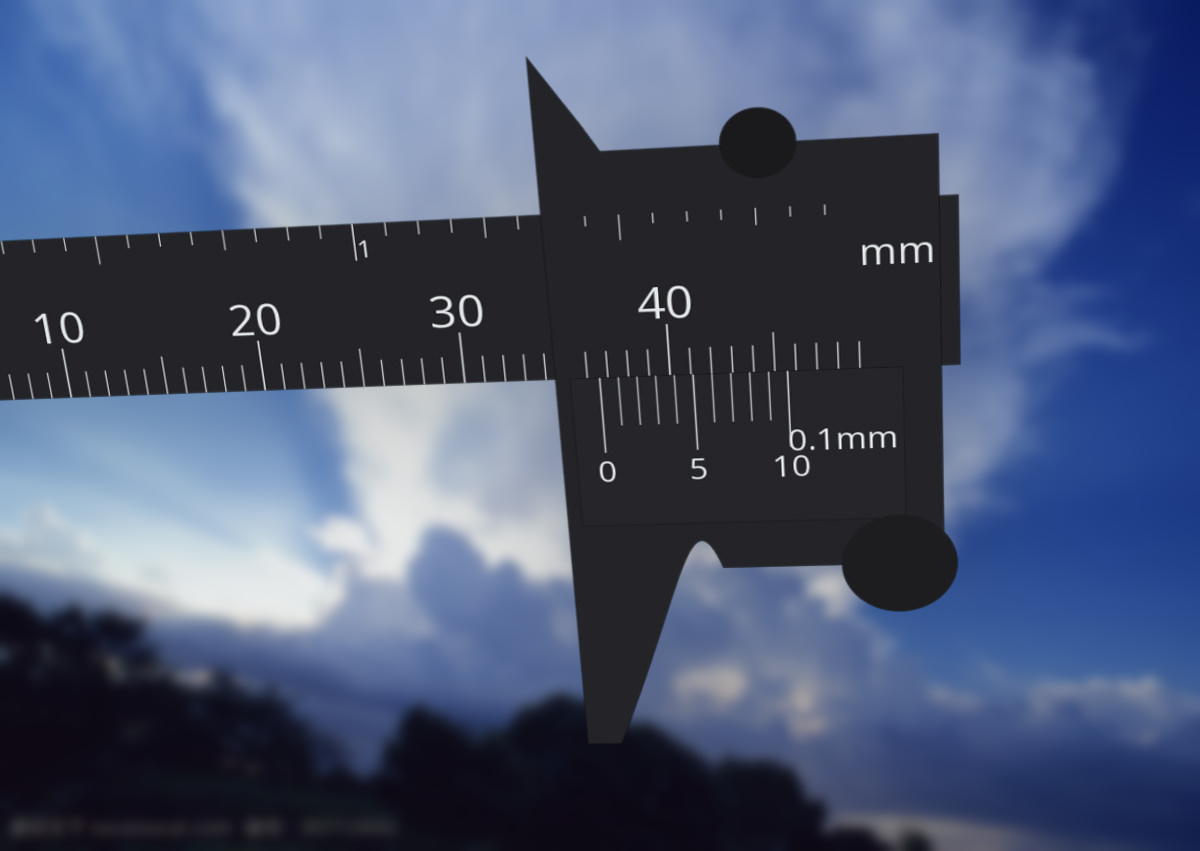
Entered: 36.6 mm
